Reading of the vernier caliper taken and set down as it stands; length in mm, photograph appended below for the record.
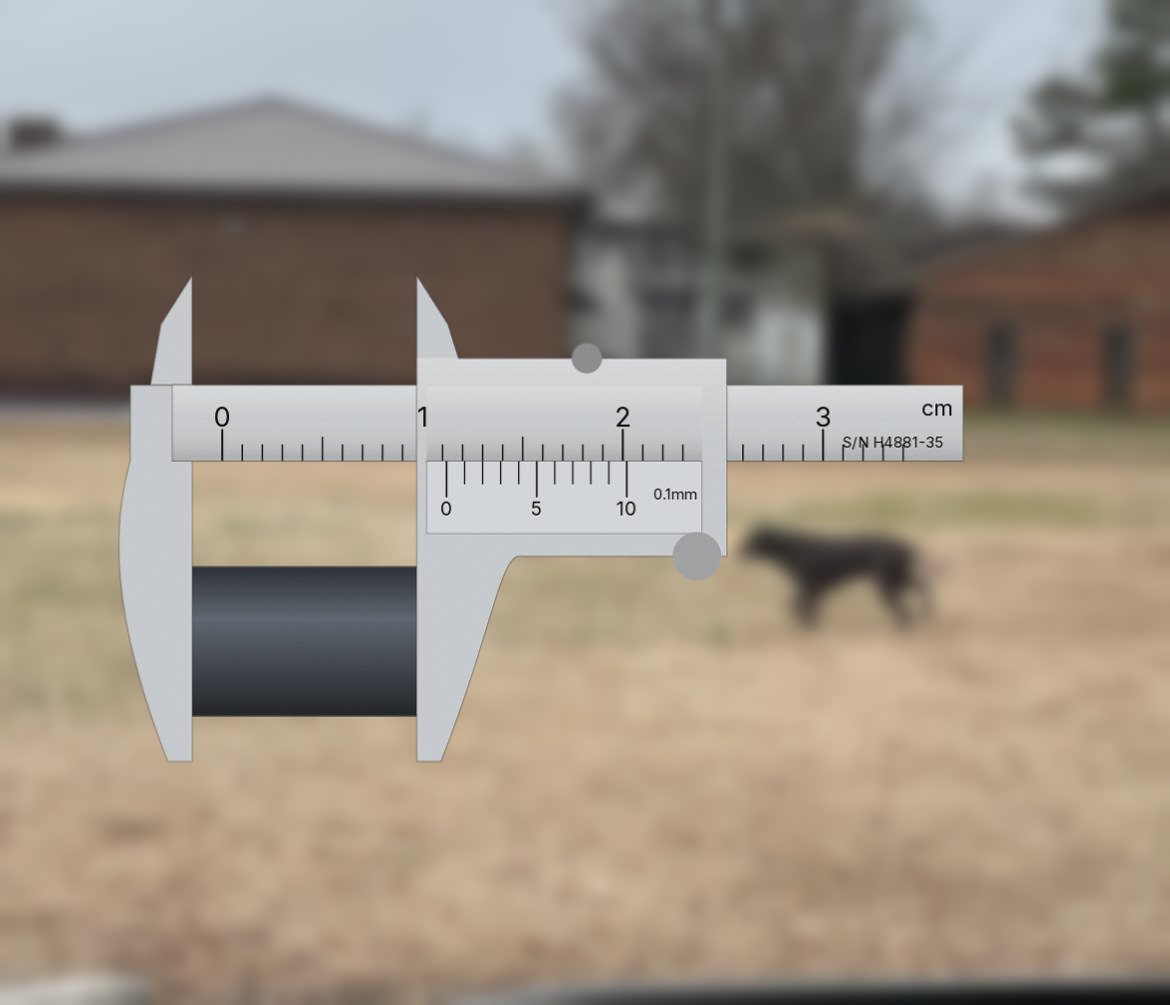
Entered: 11.2 mm
